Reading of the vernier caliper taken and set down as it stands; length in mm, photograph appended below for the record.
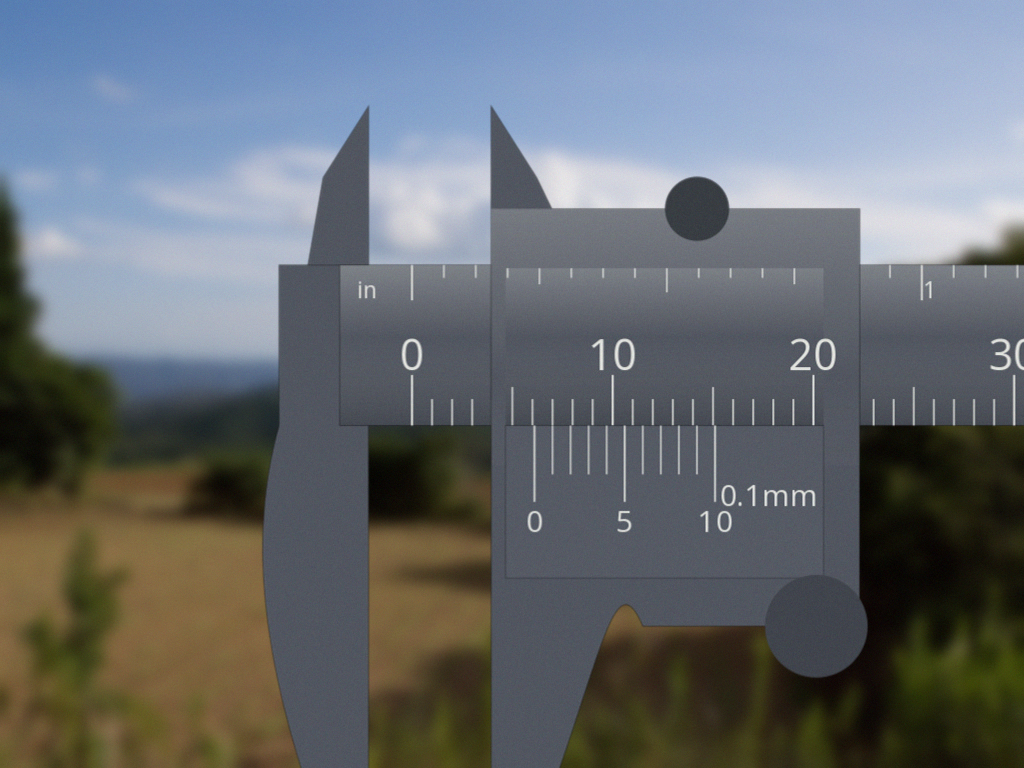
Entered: 6.1 mm
